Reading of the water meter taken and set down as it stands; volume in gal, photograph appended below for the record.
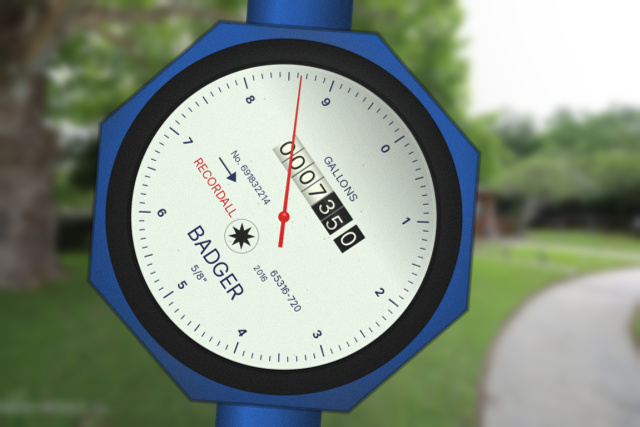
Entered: 7348.6 gal
